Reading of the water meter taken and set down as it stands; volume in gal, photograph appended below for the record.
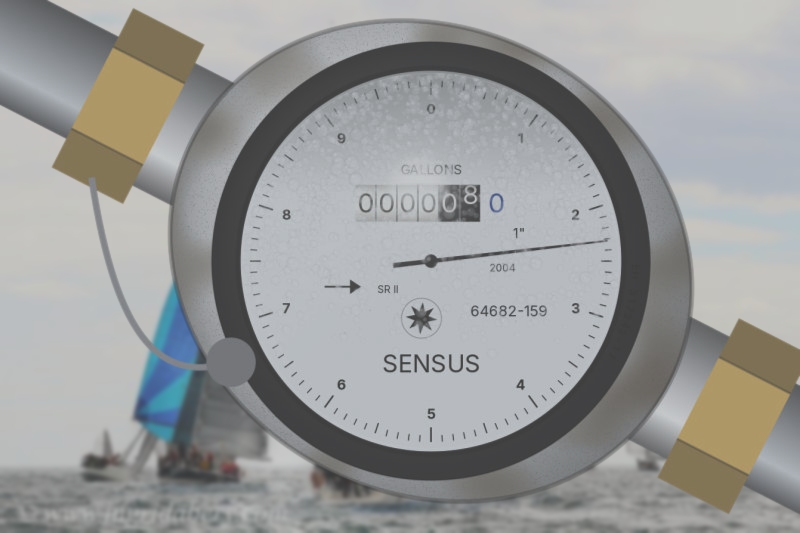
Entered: 82.3 gal
